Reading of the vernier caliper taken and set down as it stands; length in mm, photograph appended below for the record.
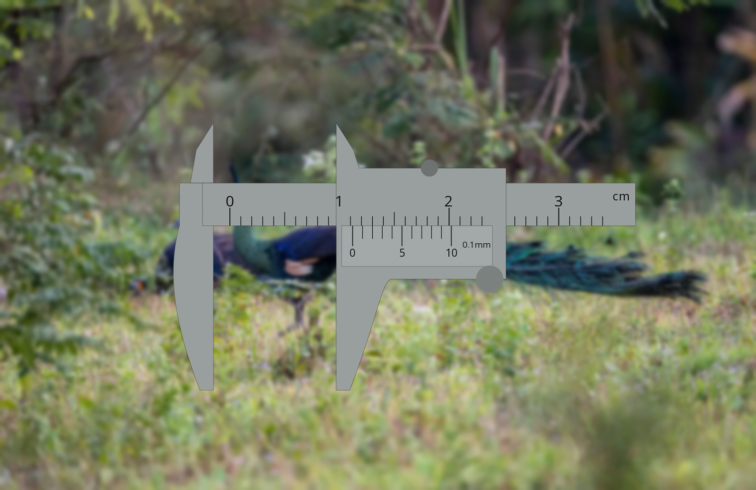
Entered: 11.2 mm
